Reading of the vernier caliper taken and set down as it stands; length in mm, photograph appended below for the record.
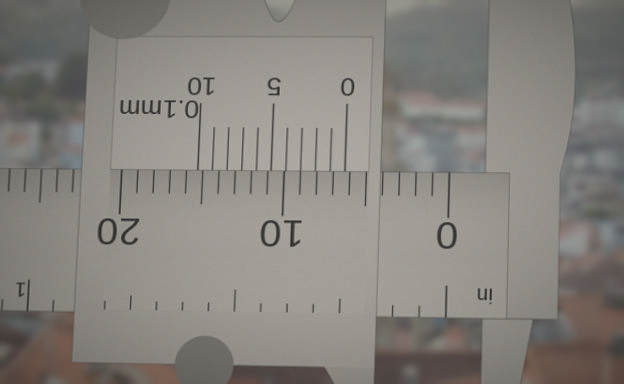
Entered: 6.3 mm
